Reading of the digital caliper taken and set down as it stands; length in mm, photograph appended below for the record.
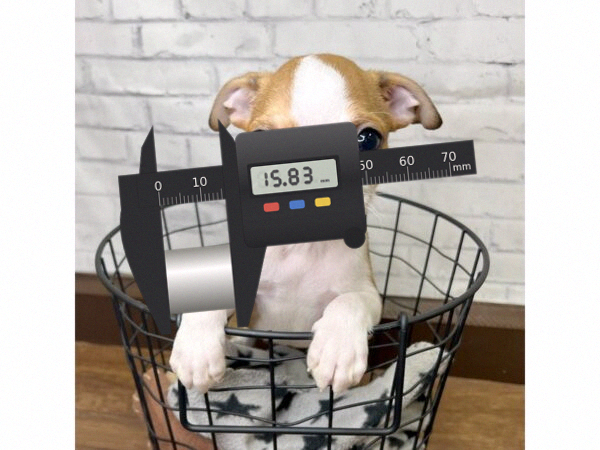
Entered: 15.83 mm
